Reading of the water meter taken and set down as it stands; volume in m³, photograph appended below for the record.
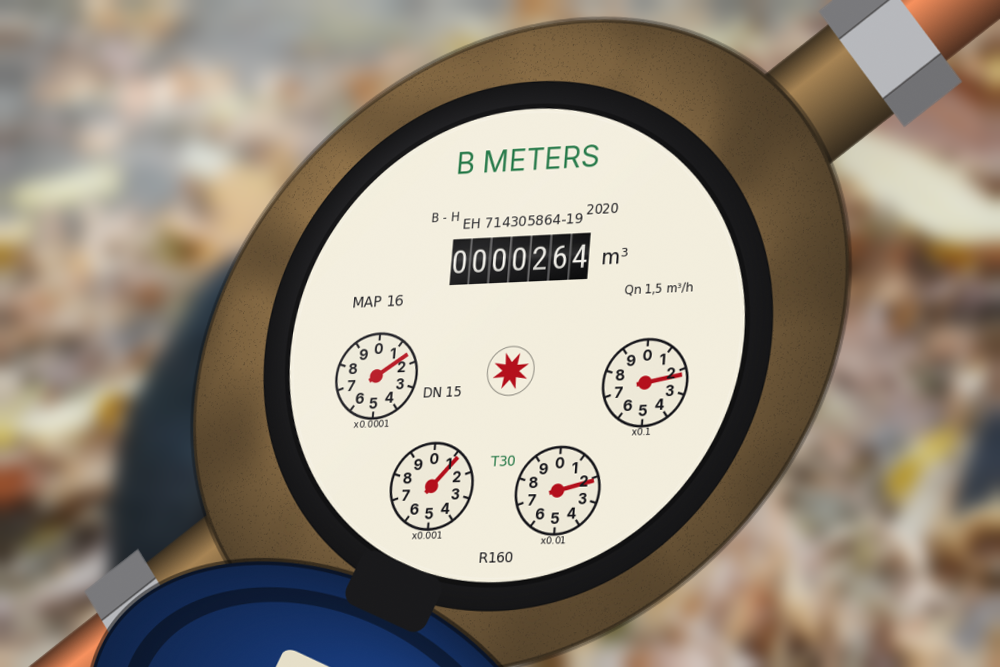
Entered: 264.2211 m³
